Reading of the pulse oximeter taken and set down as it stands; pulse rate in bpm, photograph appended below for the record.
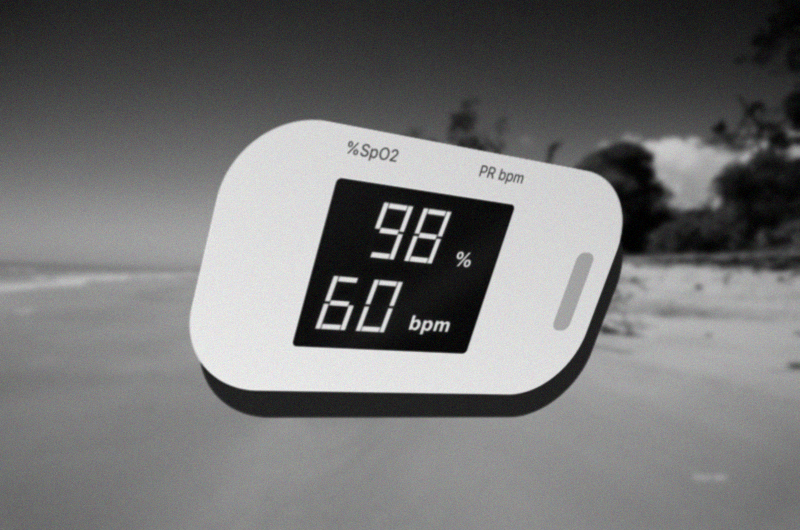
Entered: 60 bpm
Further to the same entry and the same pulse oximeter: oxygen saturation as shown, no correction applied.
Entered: 98 %
